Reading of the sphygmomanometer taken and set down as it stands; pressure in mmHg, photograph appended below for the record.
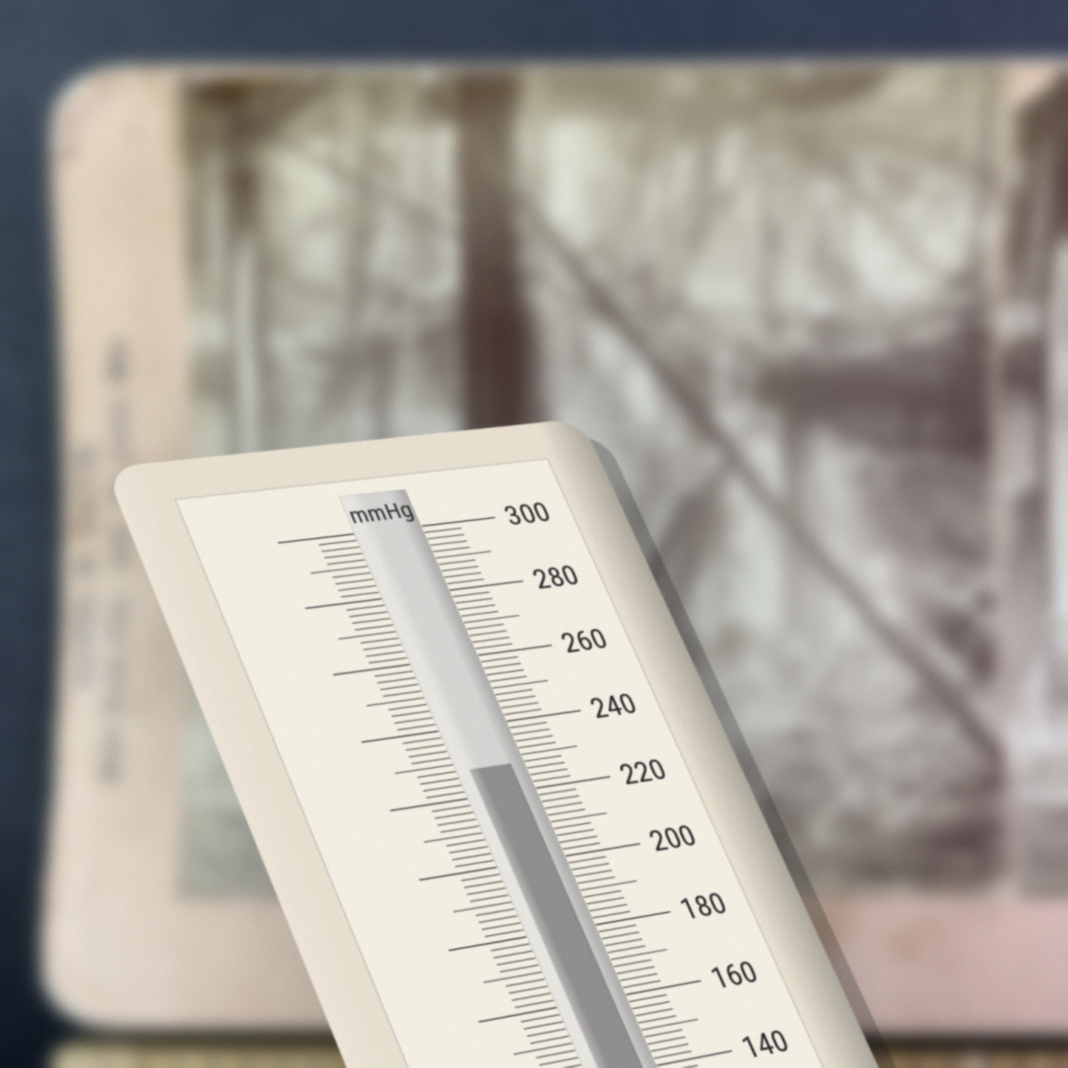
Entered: 228 mmHg
